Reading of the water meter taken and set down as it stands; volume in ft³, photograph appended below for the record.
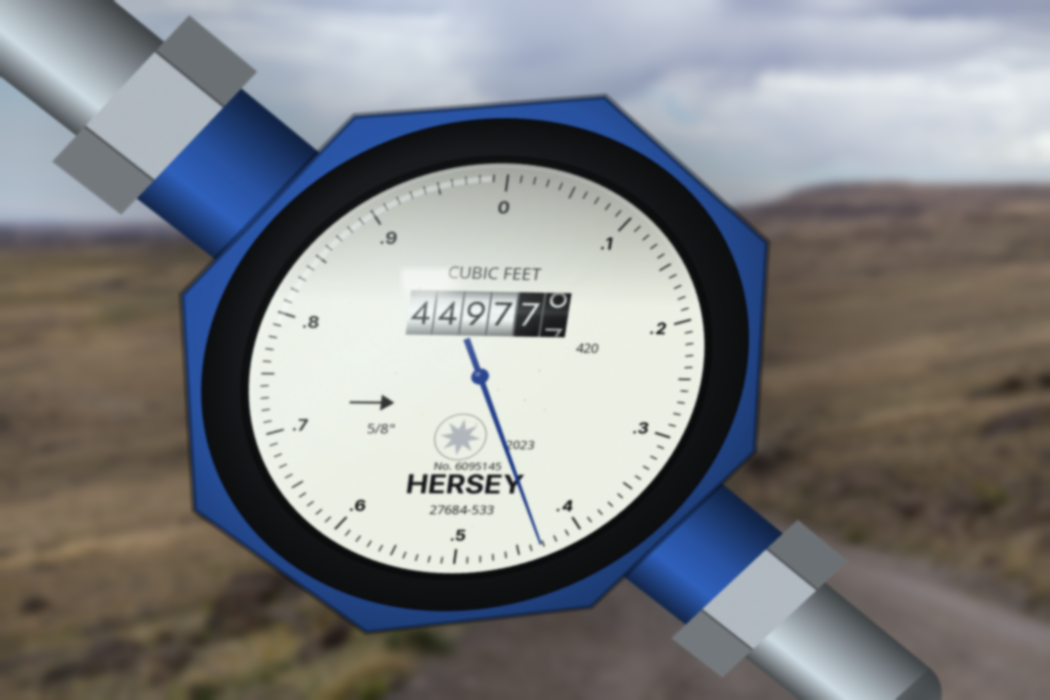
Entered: 449776.43 ft³
